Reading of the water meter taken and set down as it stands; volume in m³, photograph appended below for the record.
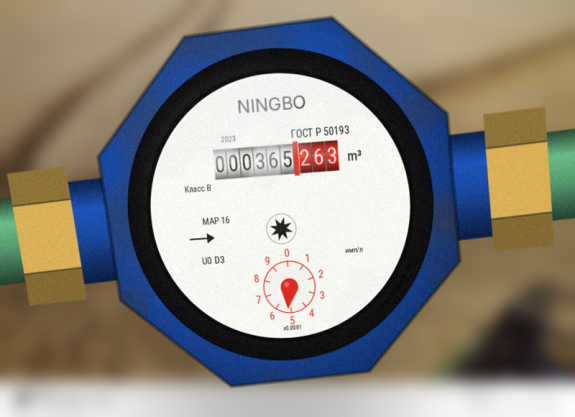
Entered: 365.2635 m³
